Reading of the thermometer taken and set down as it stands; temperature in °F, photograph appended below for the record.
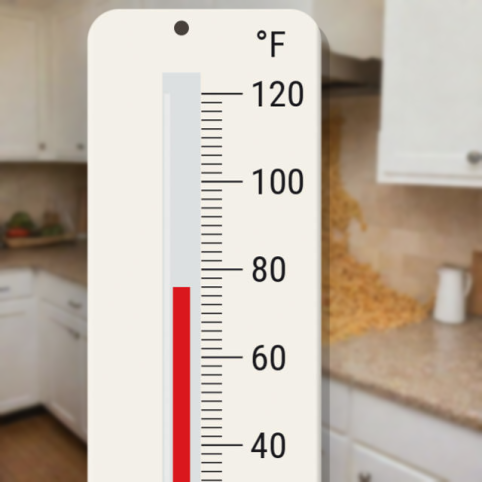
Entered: 76 °F
